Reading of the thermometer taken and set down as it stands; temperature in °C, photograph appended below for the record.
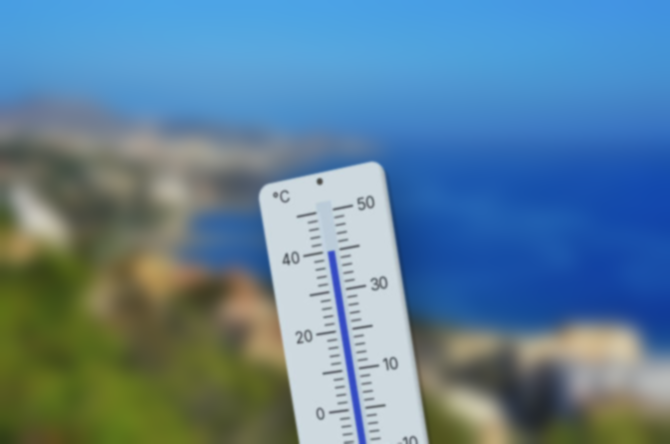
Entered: 40 °C
